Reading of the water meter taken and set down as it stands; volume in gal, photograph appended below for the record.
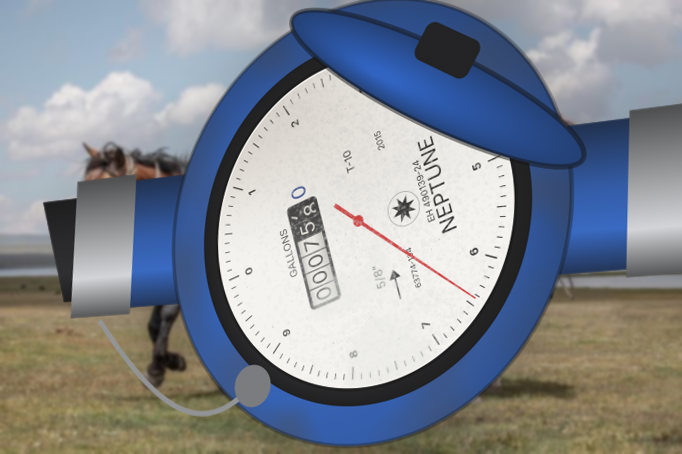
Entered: 7576.4 gal
